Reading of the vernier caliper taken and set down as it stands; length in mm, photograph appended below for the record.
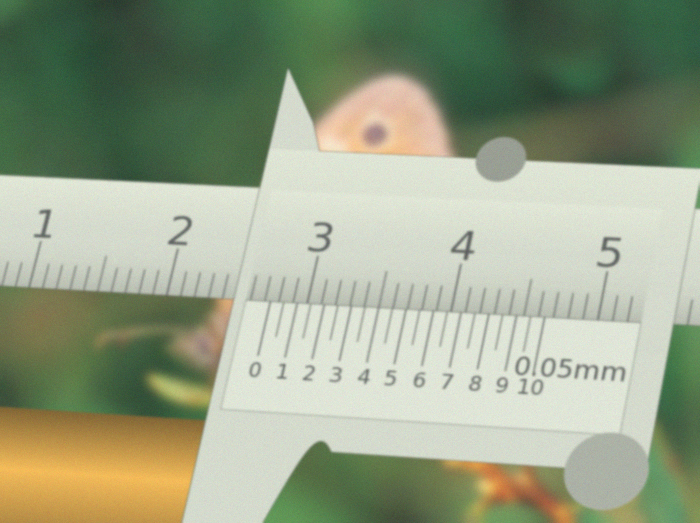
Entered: 27.4 mm
